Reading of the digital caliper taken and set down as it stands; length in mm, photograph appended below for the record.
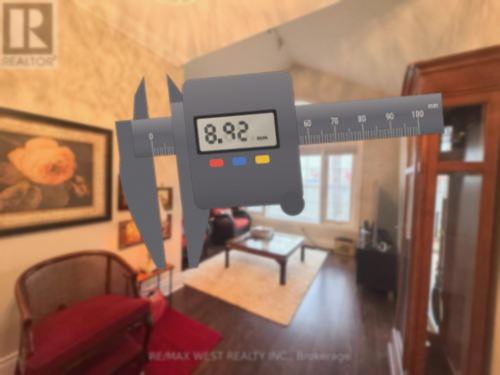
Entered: 8.92 mm
